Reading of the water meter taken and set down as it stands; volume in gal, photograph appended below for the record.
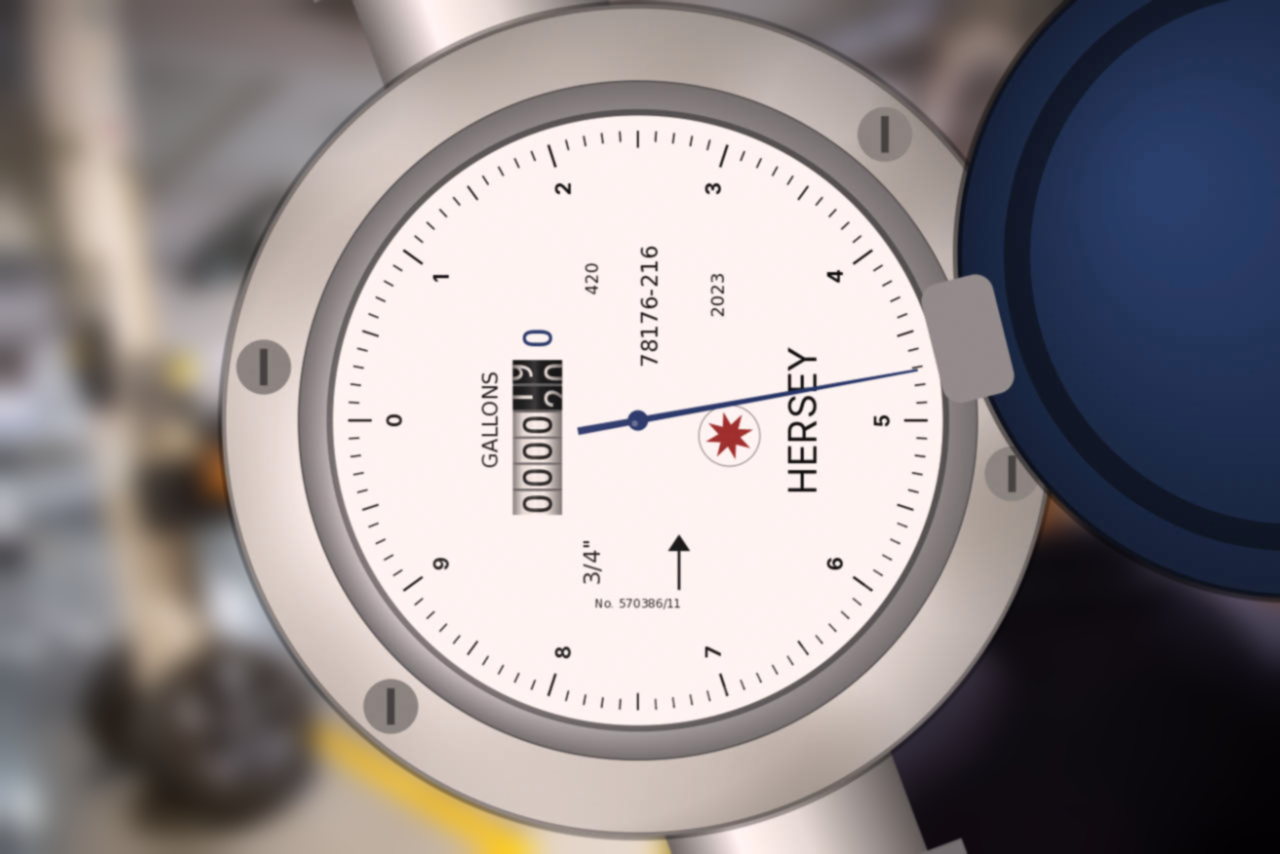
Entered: 194.7 gal
